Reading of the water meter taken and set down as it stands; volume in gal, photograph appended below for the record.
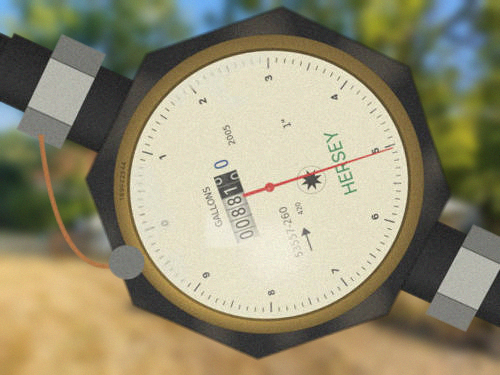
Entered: 88185.0 gal
